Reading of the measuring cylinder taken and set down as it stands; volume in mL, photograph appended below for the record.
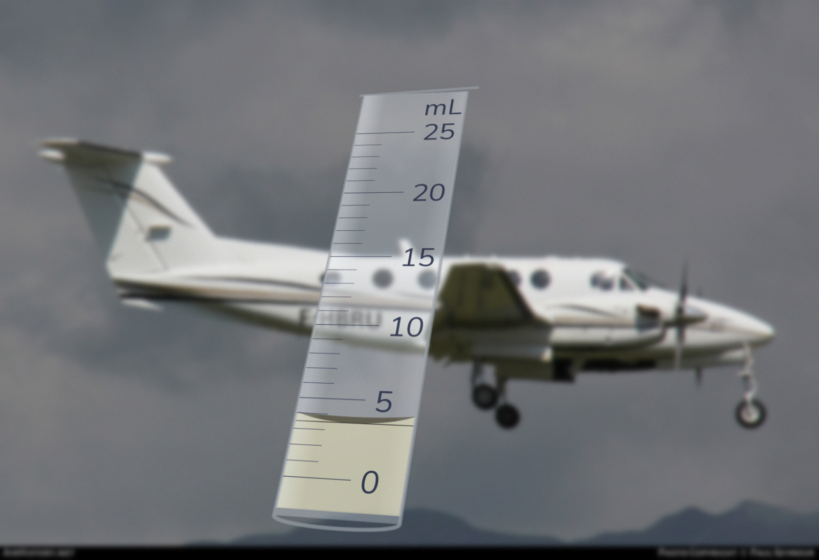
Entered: 3.5 mL
